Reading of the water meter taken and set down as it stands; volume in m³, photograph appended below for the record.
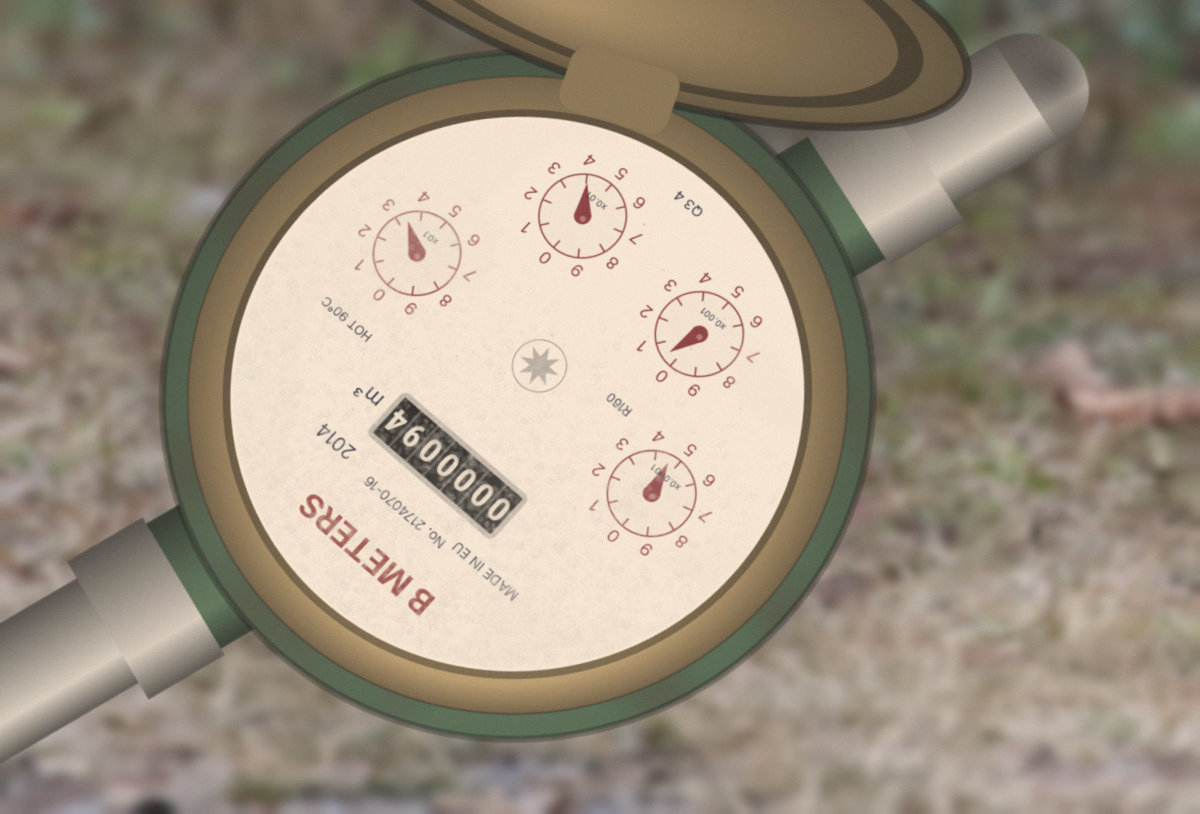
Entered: 94.3404 m³
